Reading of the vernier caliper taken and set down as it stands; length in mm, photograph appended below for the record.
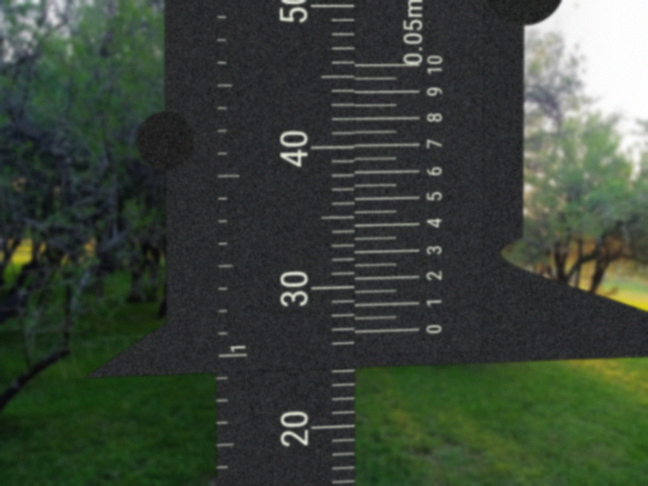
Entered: 26.8 mm
